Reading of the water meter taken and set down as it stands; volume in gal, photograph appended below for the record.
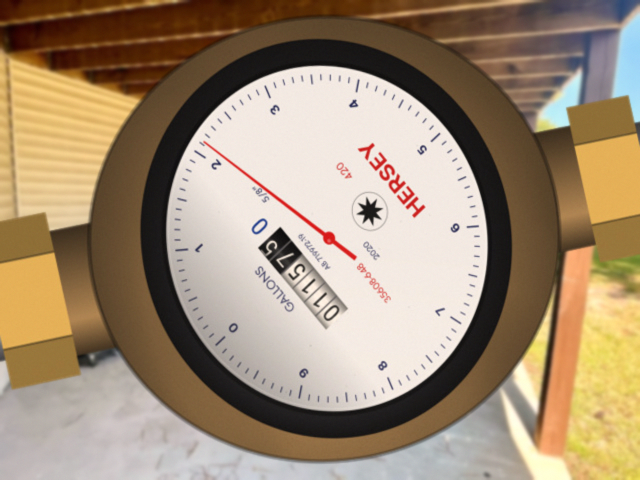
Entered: 115752.1 gal
